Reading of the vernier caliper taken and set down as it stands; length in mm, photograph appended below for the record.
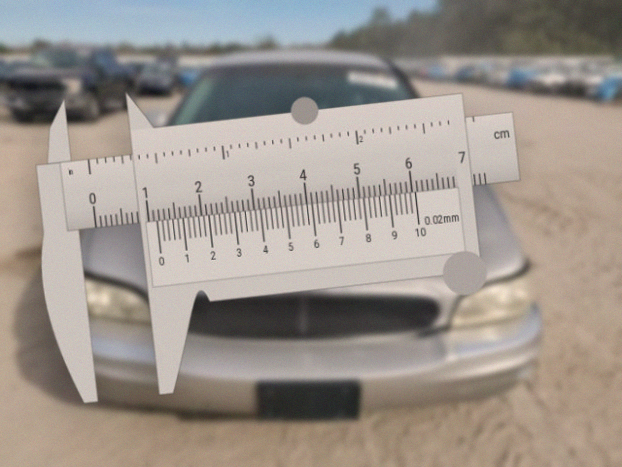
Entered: 11.6 mm
